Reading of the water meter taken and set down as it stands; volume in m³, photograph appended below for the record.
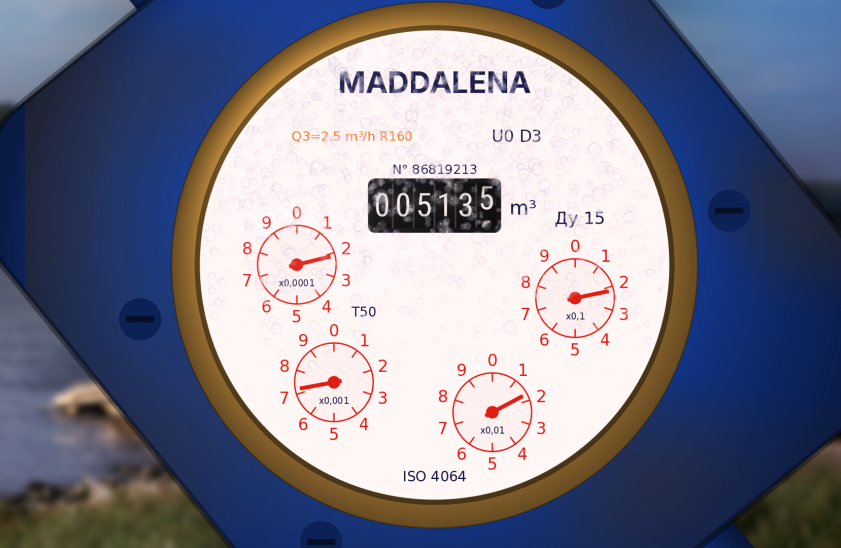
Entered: 5135.2172 m³
